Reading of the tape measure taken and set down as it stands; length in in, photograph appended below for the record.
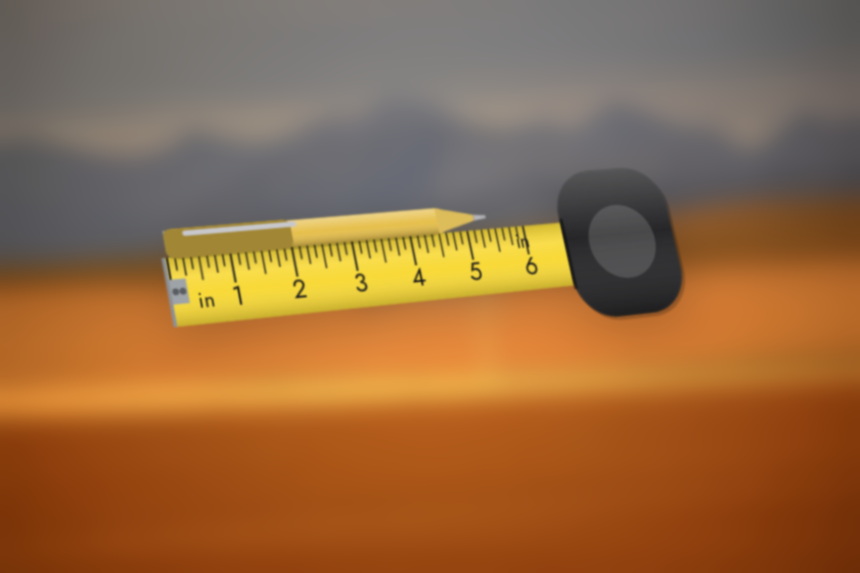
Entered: 5.375 in
